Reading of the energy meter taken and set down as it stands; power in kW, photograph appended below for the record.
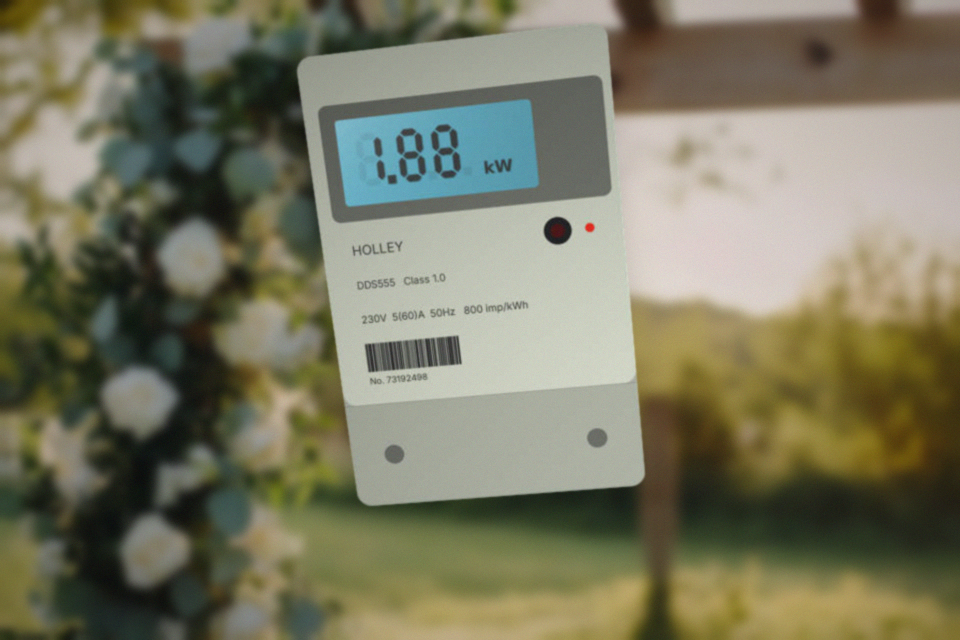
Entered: 1.88 kW
